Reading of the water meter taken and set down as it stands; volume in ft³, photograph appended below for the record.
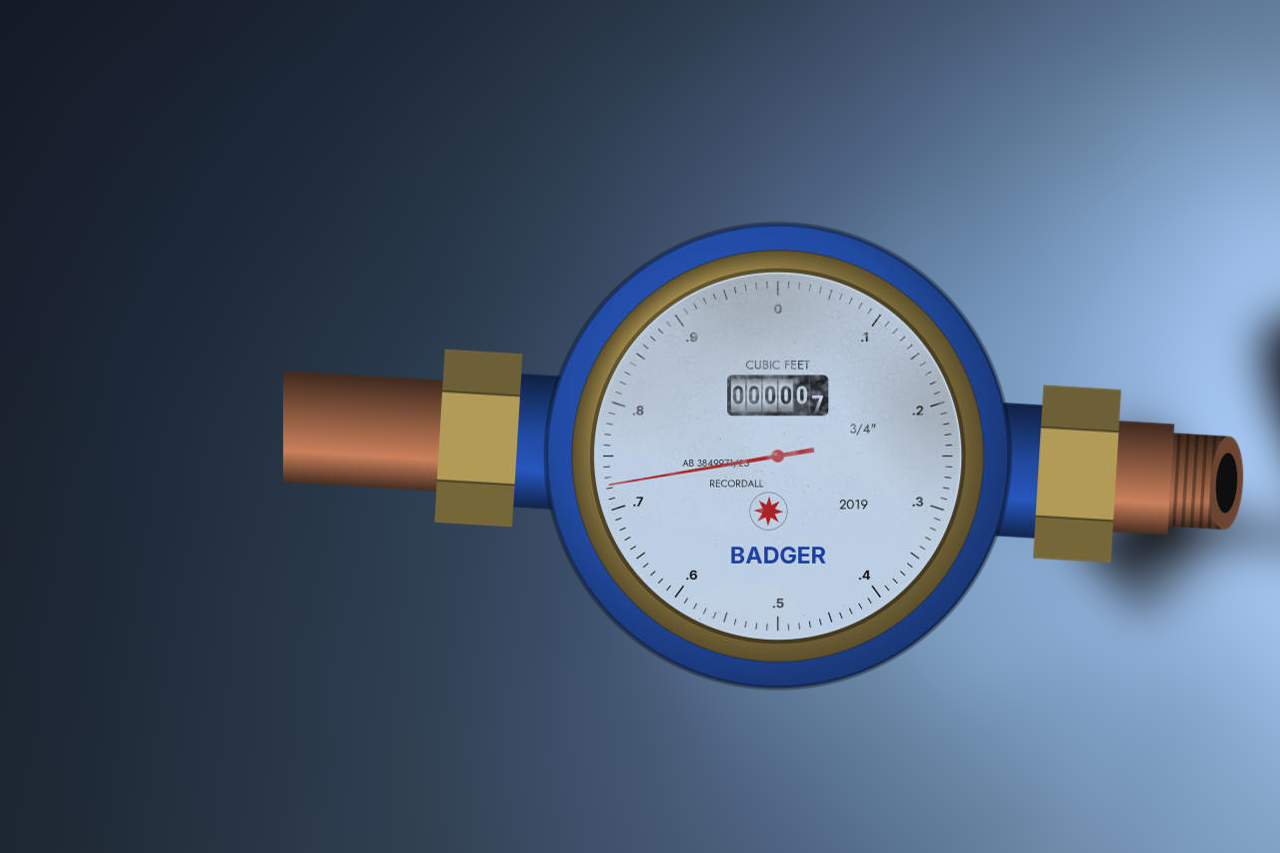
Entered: 6.72 ft³
